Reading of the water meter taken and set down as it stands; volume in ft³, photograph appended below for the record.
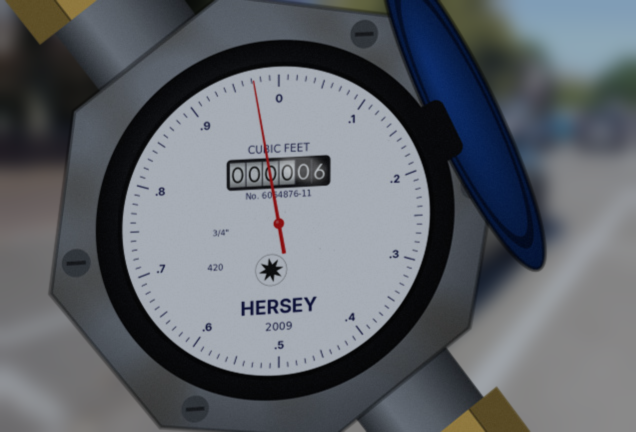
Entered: 5.97 ft³
